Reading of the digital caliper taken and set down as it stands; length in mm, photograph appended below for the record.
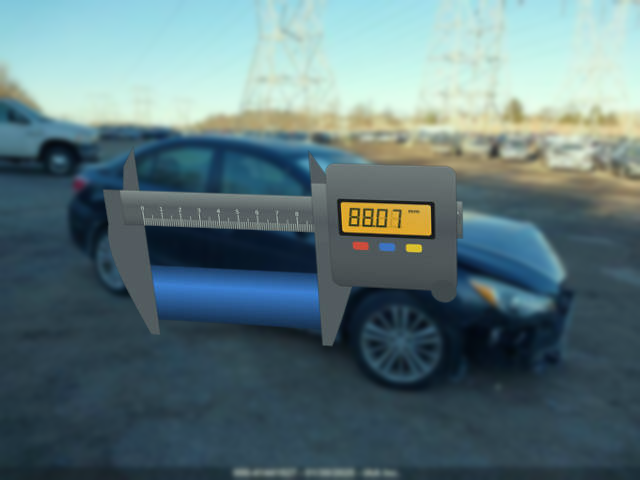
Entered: 88.07 mm
